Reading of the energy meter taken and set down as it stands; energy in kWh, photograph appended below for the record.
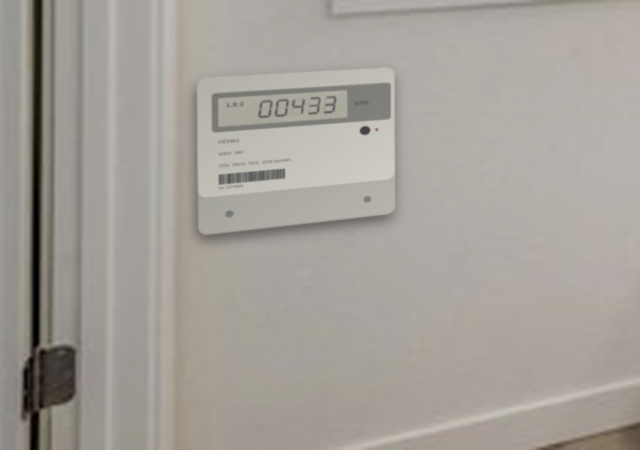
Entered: 433 kWh
